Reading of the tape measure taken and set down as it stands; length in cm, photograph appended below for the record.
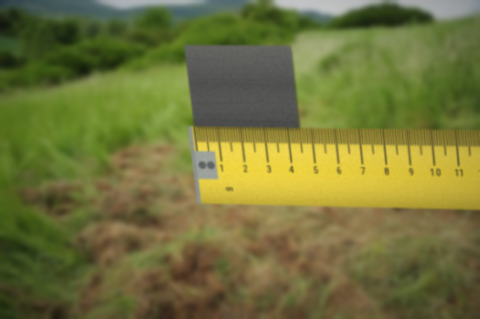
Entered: 4.5 cm
